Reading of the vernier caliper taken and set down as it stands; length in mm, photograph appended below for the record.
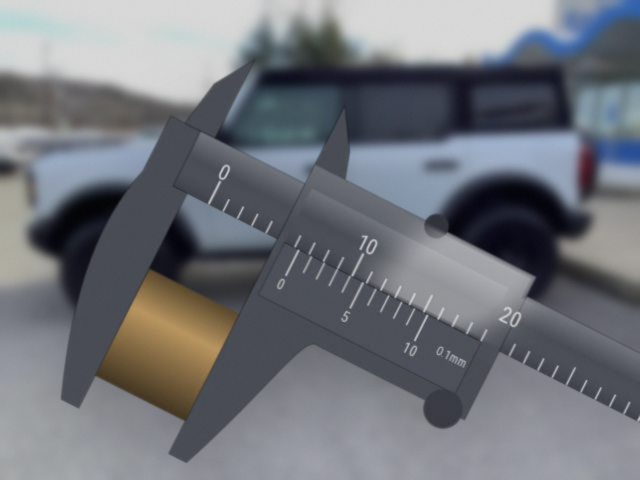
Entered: 6.3 mm
